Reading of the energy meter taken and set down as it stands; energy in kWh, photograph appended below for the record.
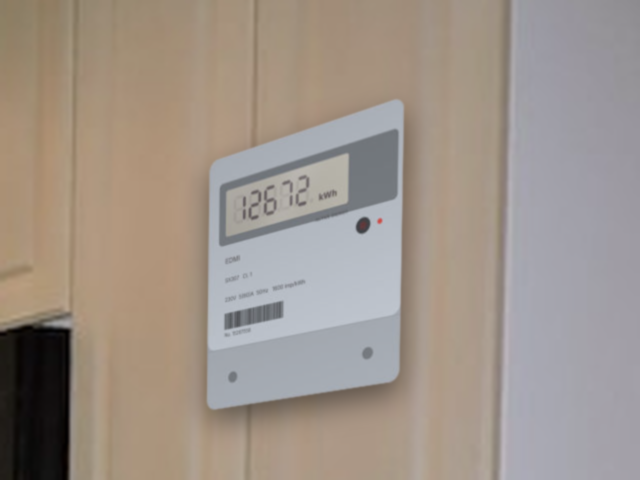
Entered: 12672 kWh
